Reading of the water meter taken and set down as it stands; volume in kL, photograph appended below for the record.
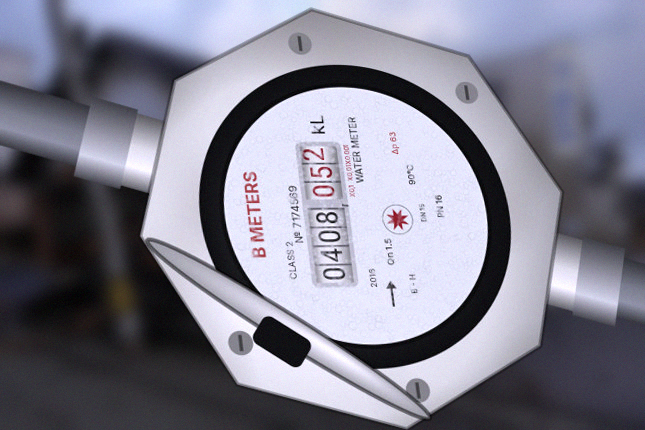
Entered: 408.052 kL
